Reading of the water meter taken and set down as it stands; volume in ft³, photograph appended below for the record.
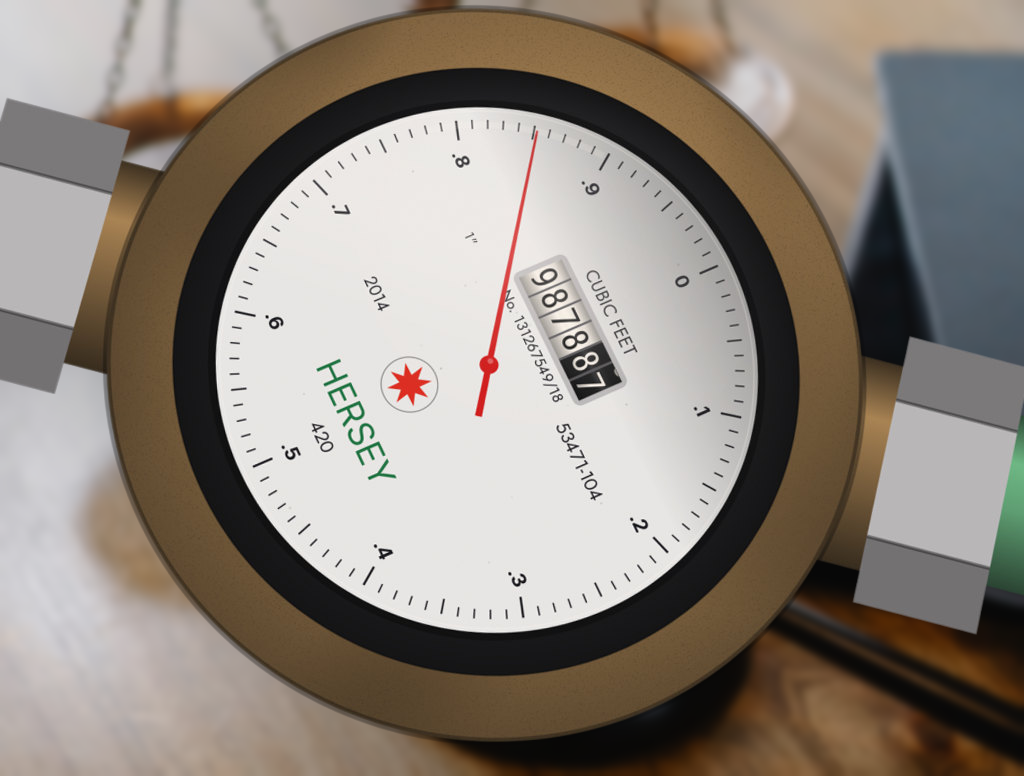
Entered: 987886.85 ft³
